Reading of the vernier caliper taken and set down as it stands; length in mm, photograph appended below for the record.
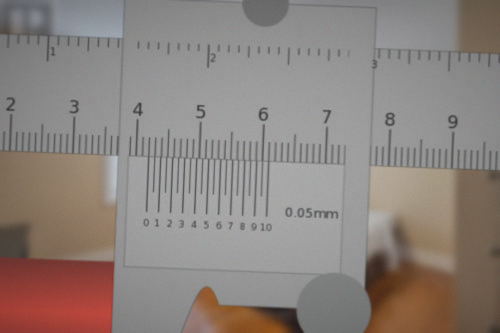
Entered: 42.0 mm
